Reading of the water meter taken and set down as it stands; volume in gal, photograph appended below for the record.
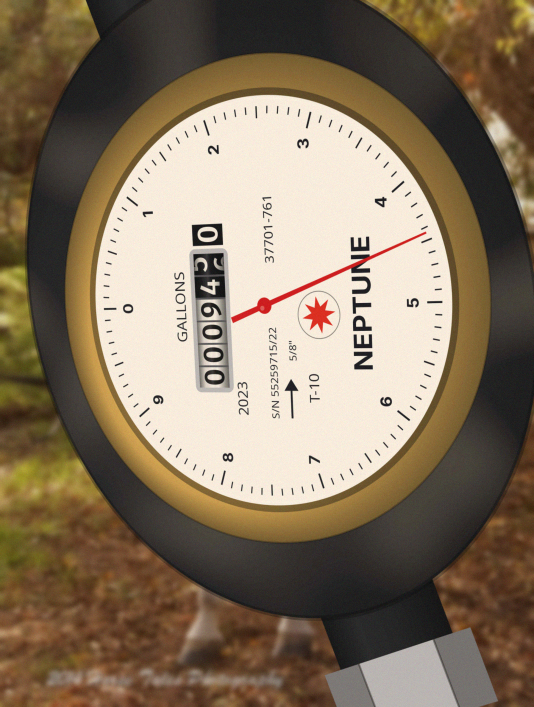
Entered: 9454.4 gal
